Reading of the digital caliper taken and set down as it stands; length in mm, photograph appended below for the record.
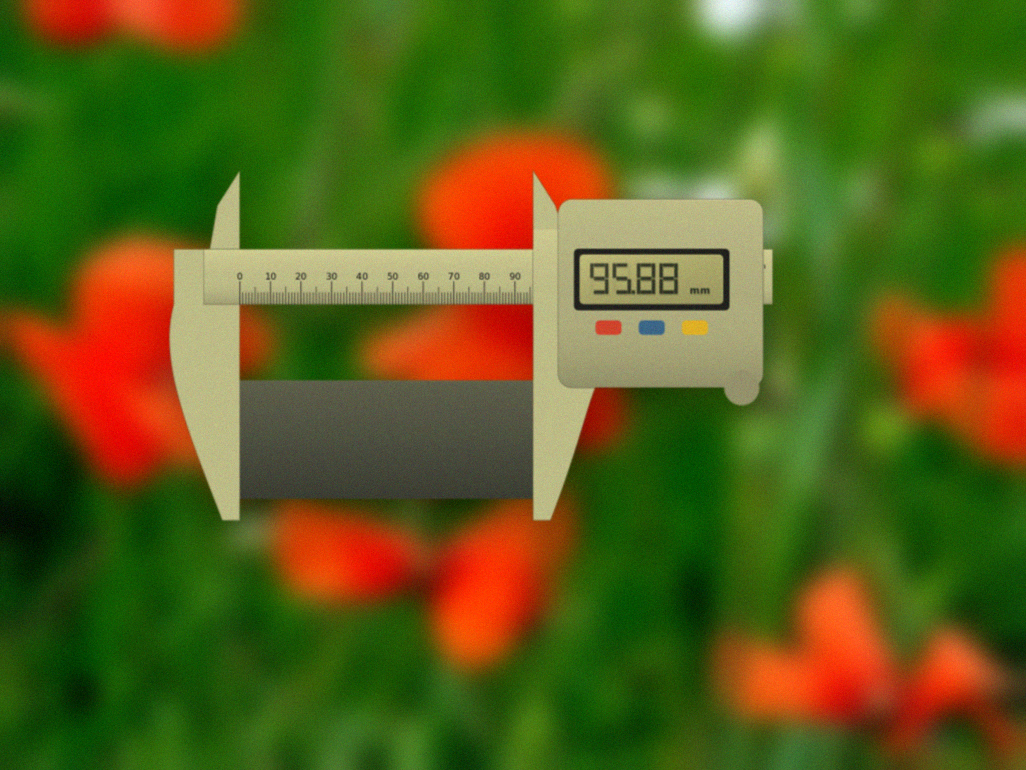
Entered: 95.88 mm
